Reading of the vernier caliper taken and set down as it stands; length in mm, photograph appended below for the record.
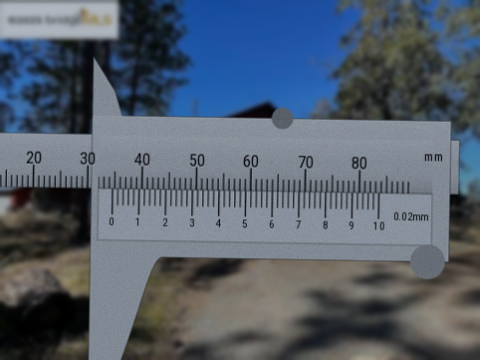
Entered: 34.6 mm
